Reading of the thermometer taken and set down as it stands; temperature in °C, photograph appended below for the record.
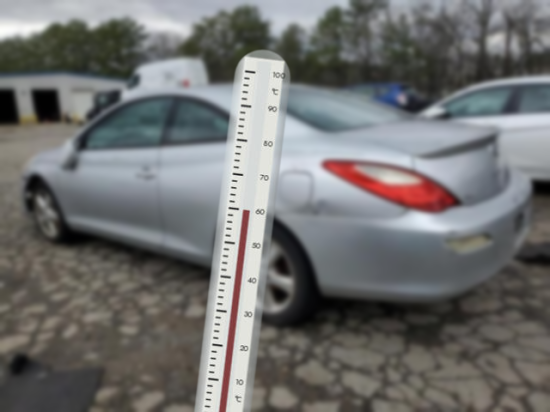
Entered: 60 °C
